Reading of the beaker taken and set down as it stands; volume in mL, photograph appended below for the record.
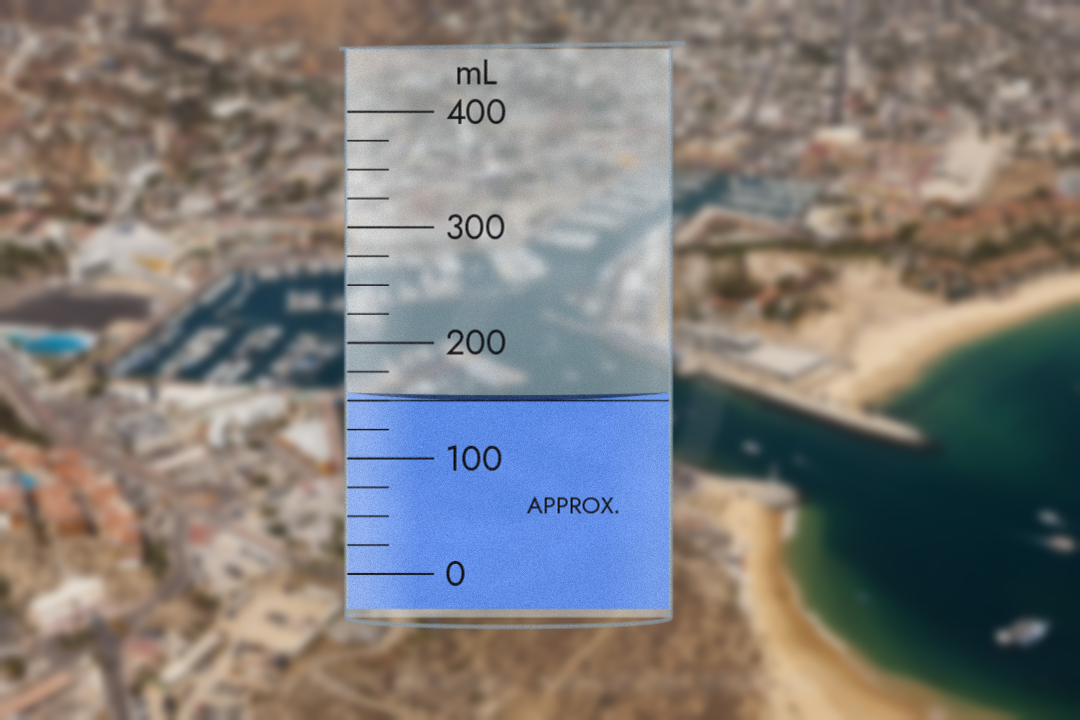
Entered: 150 mL
